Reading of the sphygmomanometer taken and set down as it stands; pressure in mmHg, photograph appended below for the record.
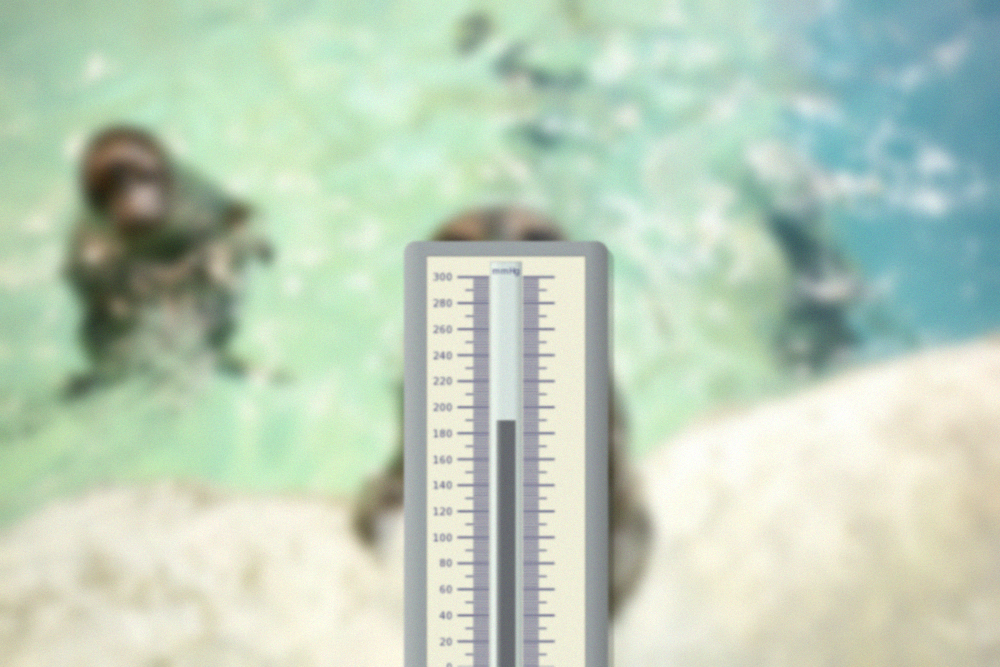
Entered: 190 mmHg
